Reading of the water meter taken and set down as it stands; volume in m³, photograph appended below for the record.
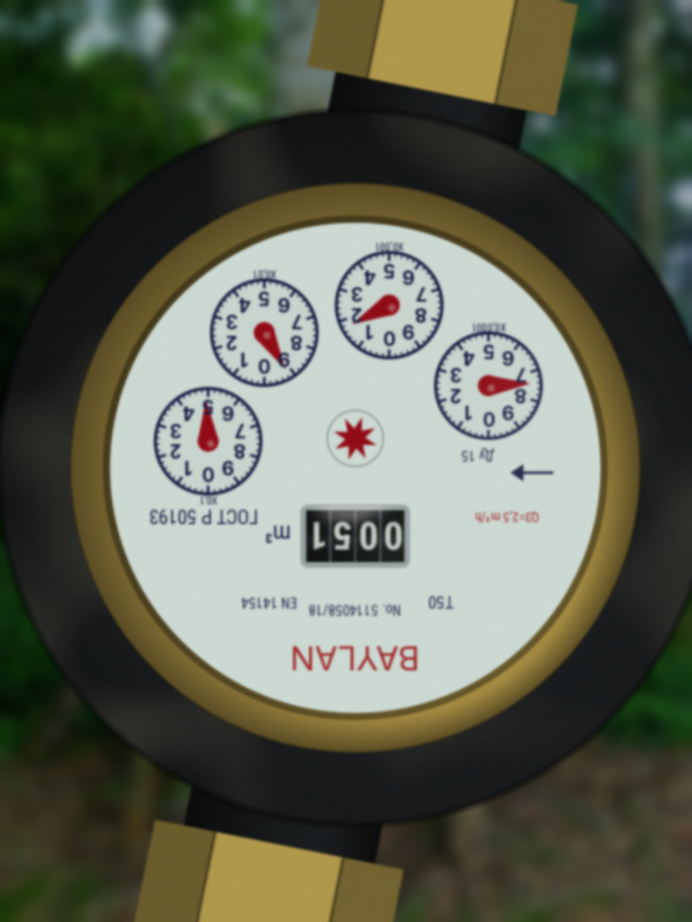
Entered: 51.4917 m³
